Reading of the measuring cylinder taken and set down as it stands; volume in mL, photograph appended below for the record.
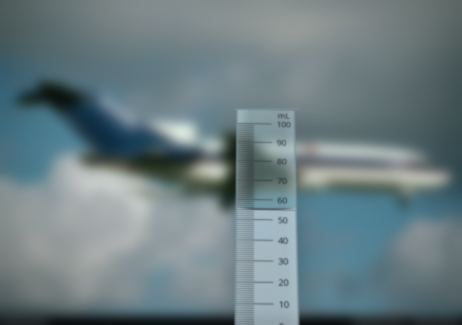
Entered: 55 mL
